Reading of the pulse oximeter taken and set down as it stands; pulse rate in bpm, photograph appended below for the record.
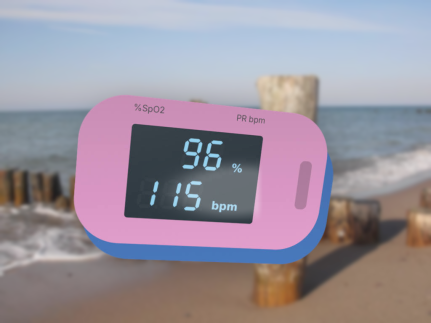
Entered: 115 bpm
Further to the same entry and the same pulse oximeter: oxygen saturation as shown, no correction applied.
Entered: 96 %
